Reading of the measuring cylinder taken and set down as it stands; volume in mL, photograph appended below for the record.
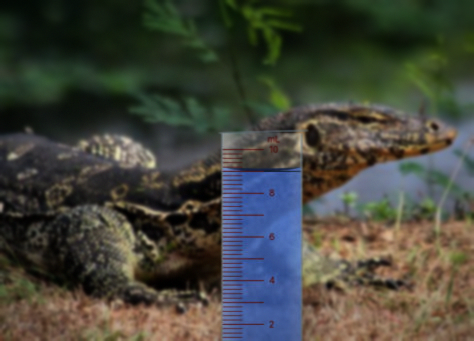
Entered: 9 mL
